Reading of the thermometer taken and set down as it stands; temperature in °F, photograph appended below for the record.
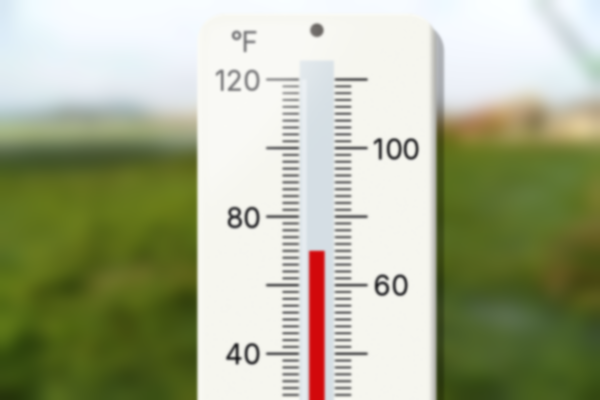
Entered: 70 °F
